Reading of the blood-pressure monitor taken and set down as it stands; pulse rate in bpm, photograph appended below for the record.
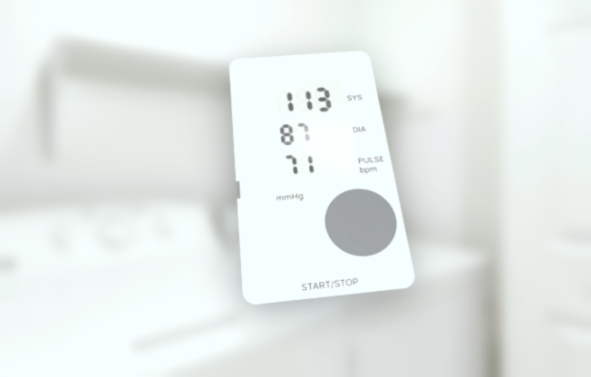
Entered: 71 bpm
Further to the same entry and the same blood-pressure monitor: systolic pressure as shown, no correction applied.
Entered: 113 mmHg
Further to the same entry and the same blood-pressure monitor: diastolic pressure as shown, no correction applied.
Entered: 87 mmHg
